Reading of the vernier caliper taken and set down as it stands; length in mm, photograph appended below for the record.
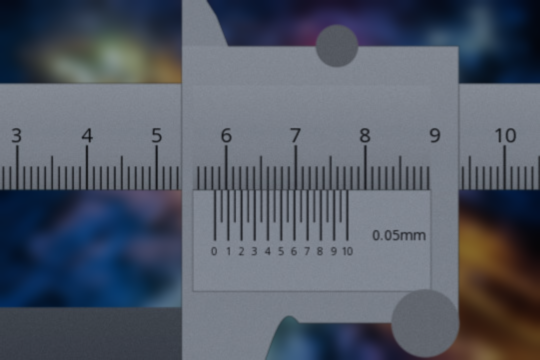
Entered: 58.4 mm
